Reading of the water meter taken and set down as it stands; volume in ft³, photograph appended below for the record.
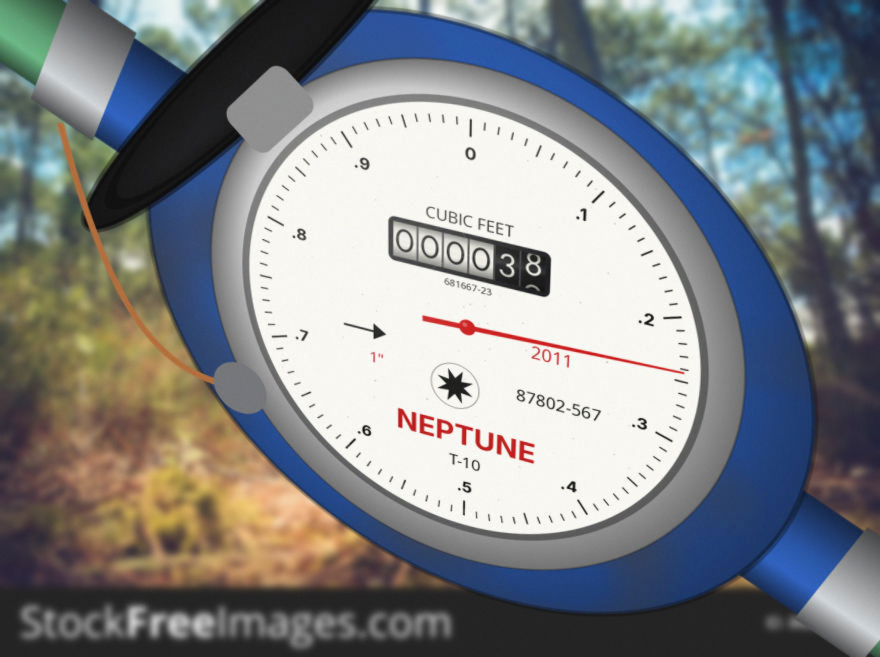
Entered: 38.24 ft³
